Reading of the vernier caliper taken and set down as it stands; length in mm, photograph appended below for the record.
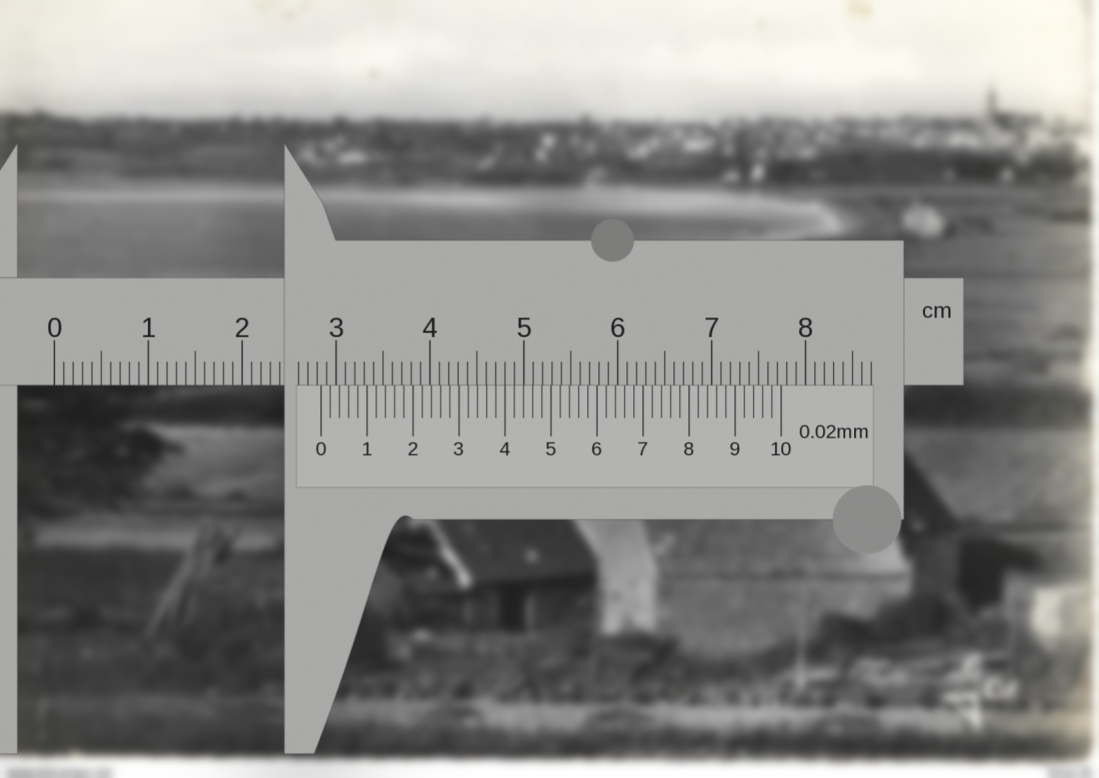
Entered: 28.4 mm
